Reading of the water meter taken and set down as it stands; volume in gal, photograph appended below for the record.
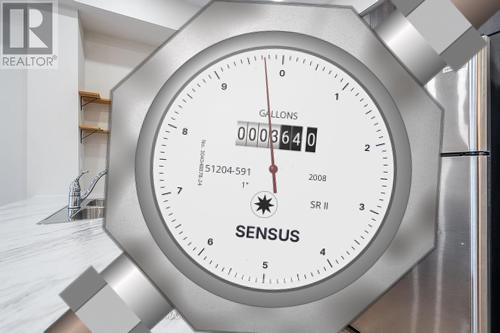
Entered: 3639.7 gal
